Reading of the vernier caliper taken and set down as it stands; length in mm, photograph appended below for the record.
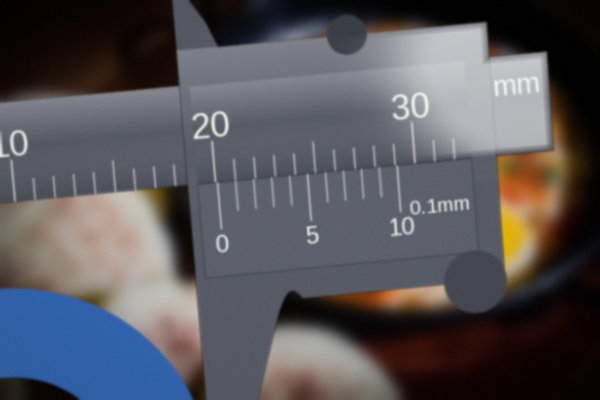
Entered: 20.1 mm
